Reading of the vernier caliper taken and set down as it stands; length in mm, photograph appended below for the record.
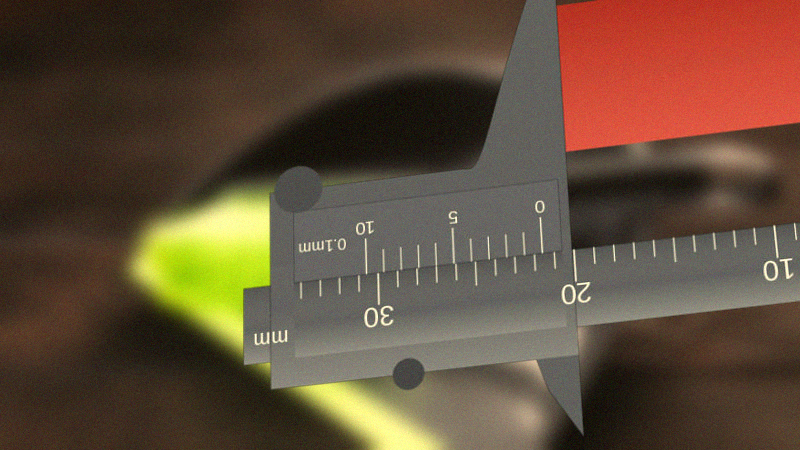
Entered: 21.6 mm
